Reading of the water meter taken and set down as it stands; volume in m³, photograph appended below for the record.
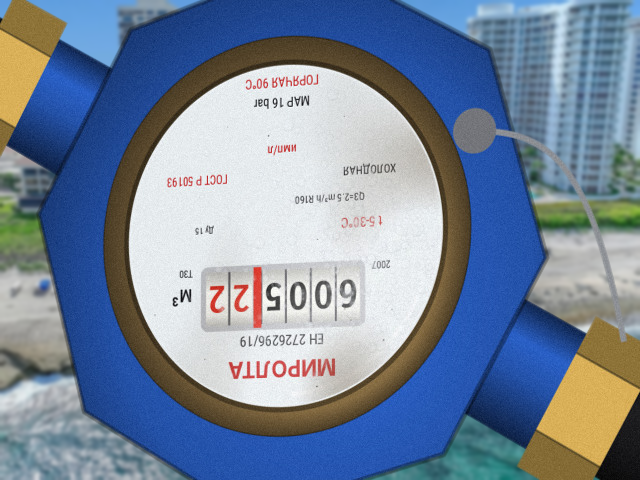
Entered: 6005.22 m³
